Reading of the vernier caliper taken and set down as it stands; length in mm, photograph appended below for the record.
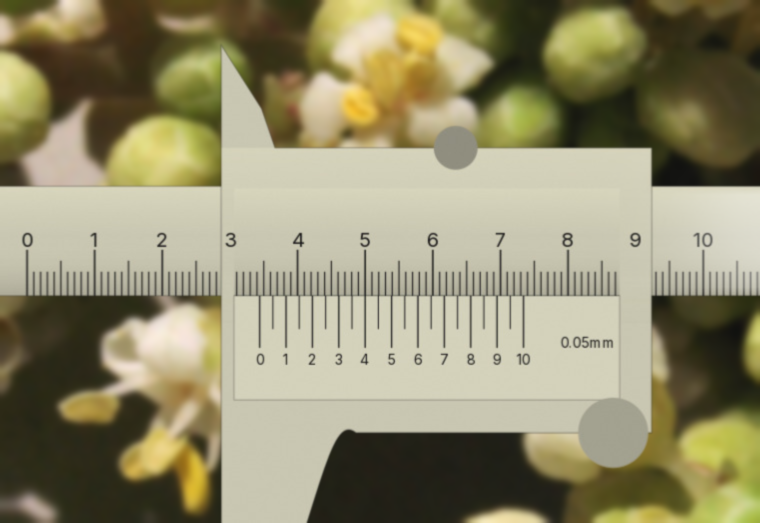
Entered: 34.4 mm
